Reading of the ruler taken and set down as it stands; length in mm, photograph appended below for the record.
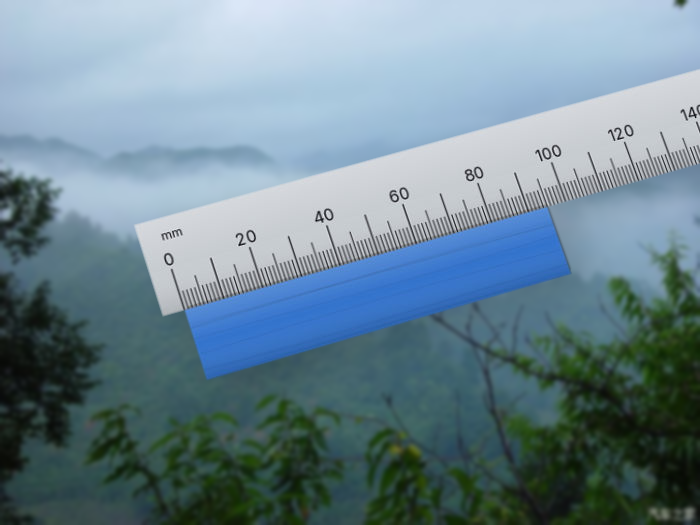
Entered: 95 mm
